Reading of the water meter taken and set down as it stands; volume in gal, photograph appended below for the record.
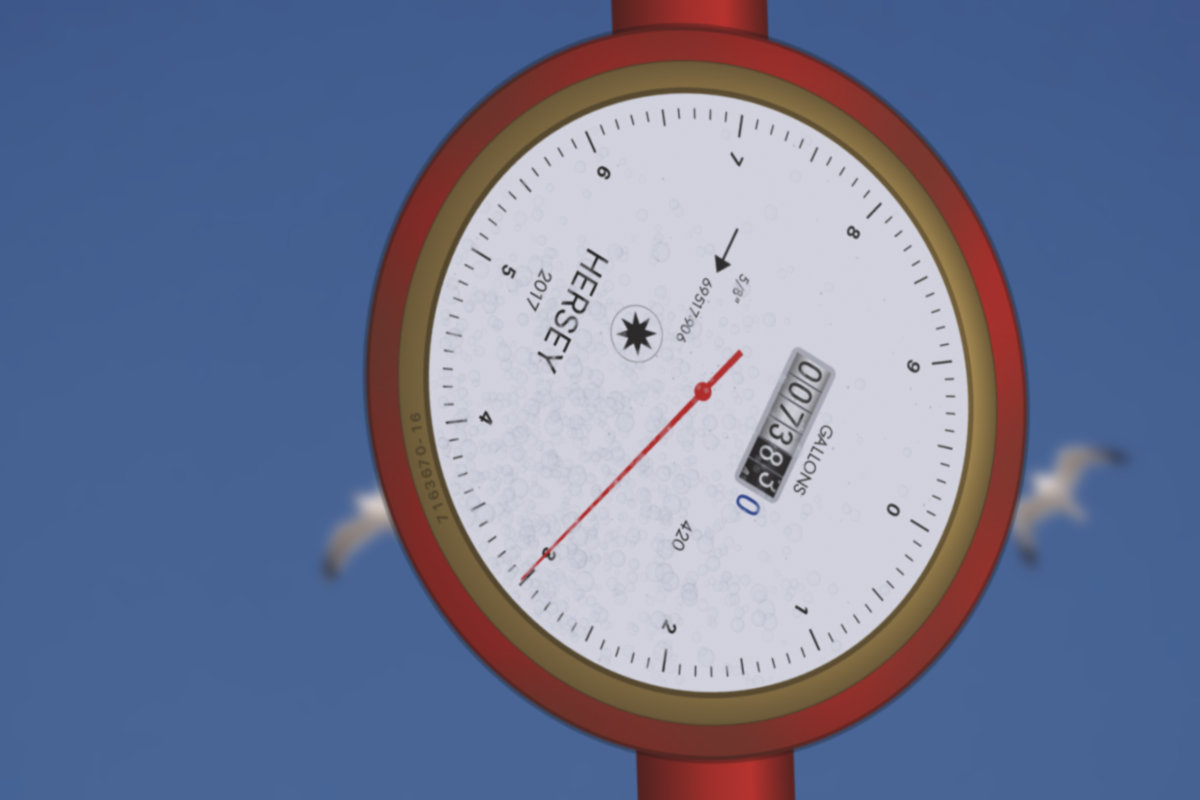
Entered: 73833.0 gal
